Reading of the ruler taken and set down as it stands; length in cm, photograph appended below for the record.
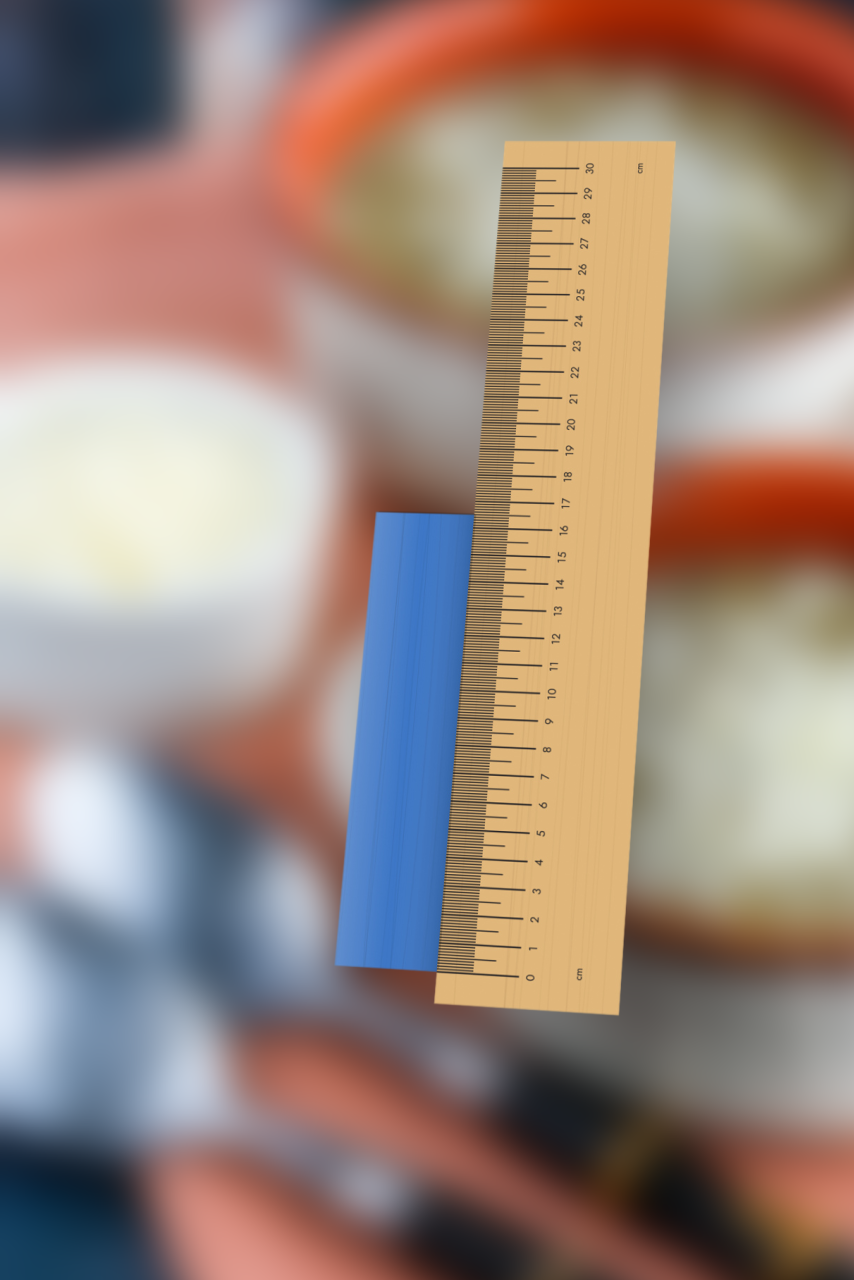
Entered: 16.5 cm
